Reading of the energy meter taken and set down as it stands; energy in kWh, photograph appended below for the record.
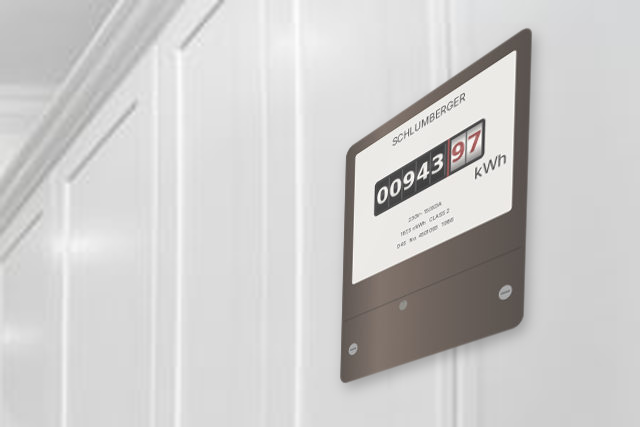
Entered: 943.97 kWh
